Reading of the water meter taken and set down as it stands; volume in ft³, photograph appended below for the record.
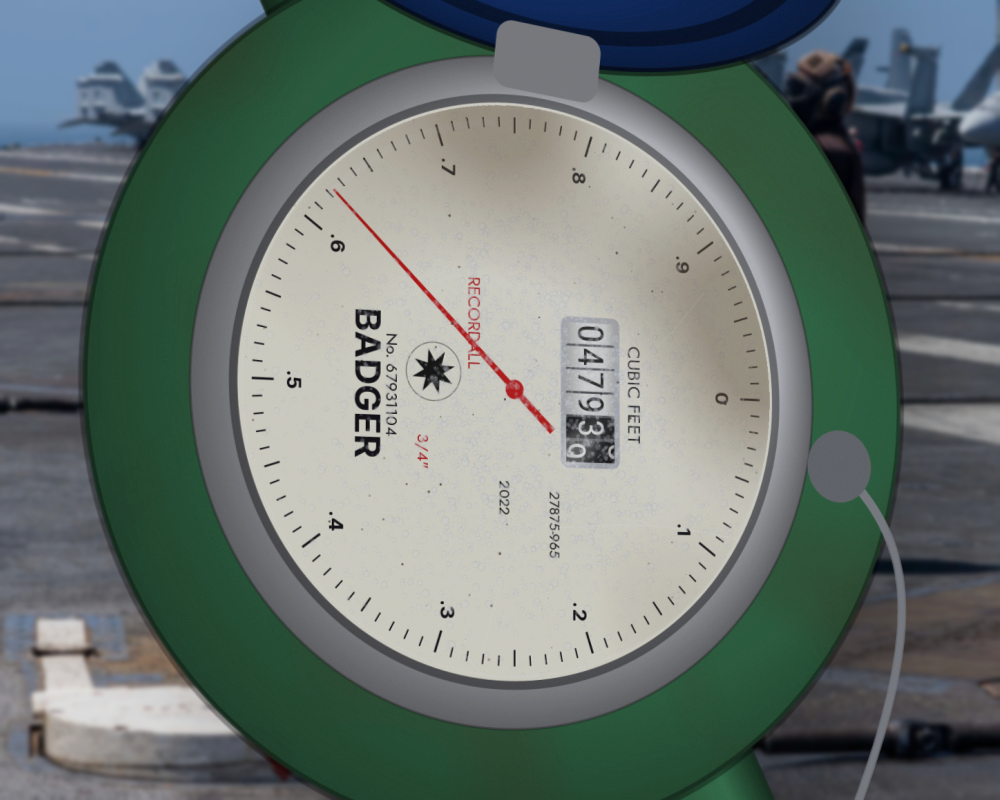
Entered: 47938.62 ft³
